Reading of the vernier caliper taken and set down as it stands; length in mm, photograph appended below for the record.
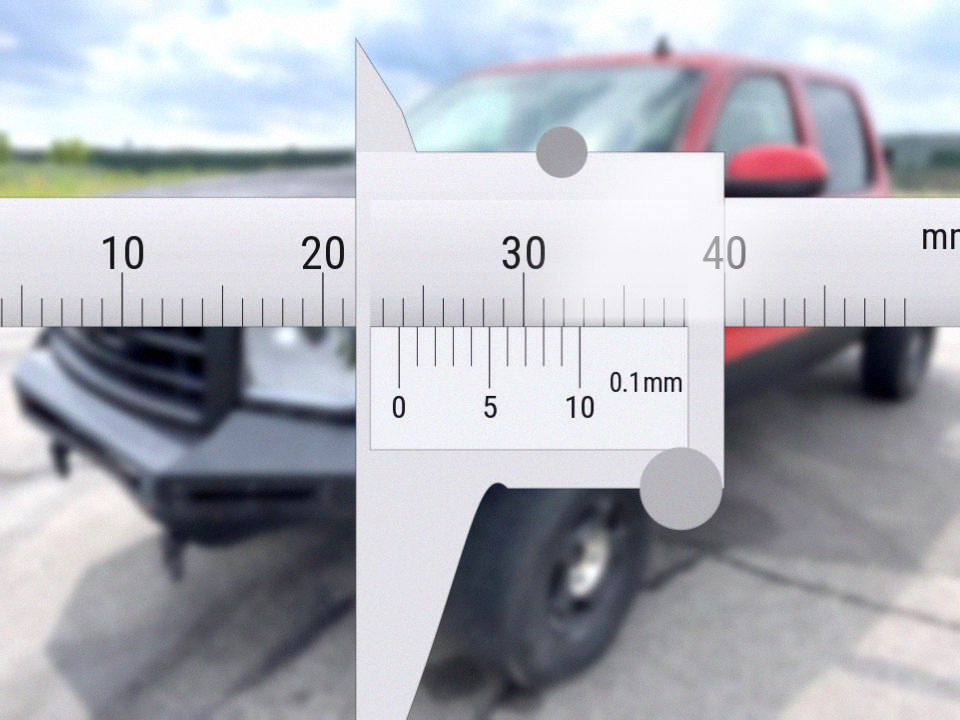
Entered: 23.8 mm
